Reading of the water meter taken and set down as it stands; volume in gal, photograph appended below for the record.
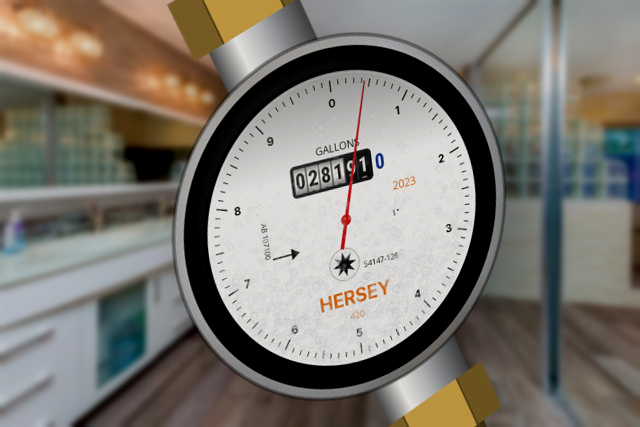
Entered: 281910.4 gal
